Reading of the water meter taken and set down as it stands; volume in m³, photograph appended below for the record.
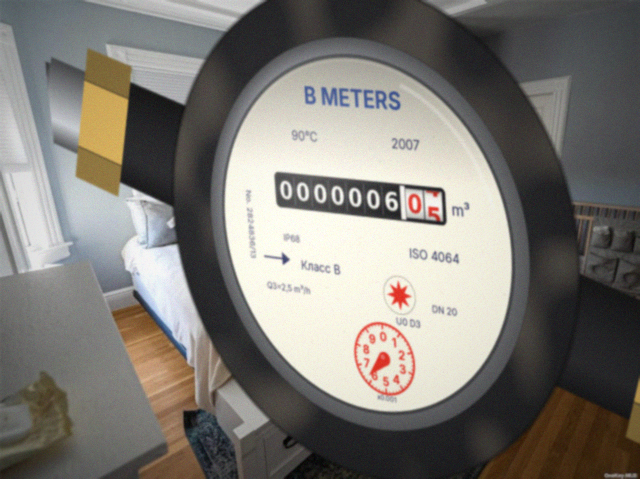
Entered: 6.046 m³
